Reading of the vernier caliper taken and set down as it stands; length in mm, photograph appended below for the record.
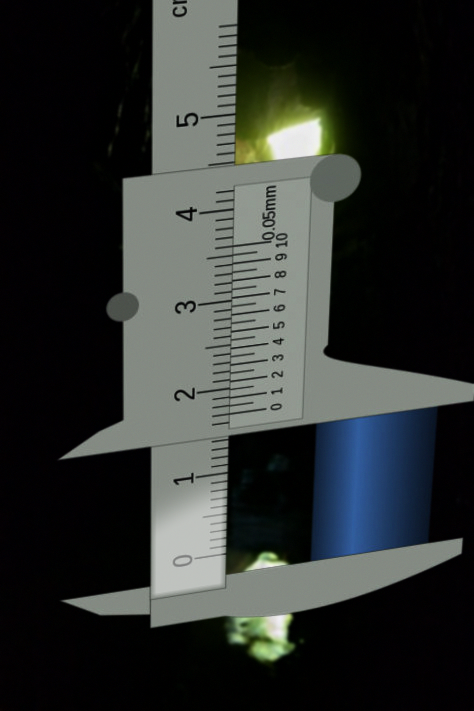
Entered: 17.0 mm
